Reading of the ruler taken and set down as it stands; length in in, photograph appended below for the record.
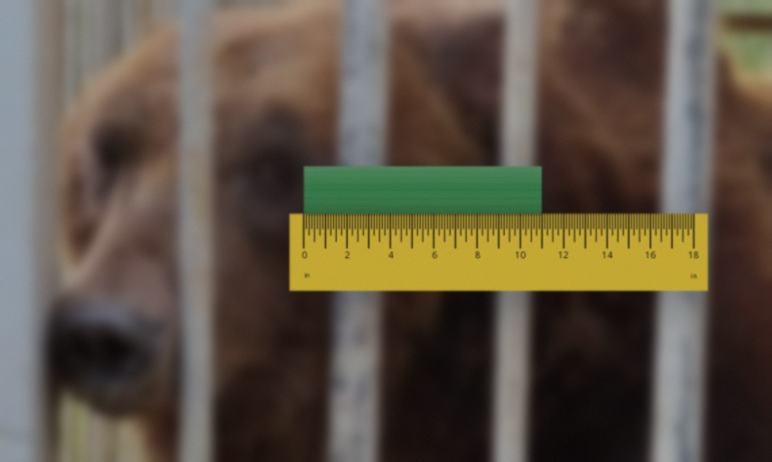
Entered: 11 in
